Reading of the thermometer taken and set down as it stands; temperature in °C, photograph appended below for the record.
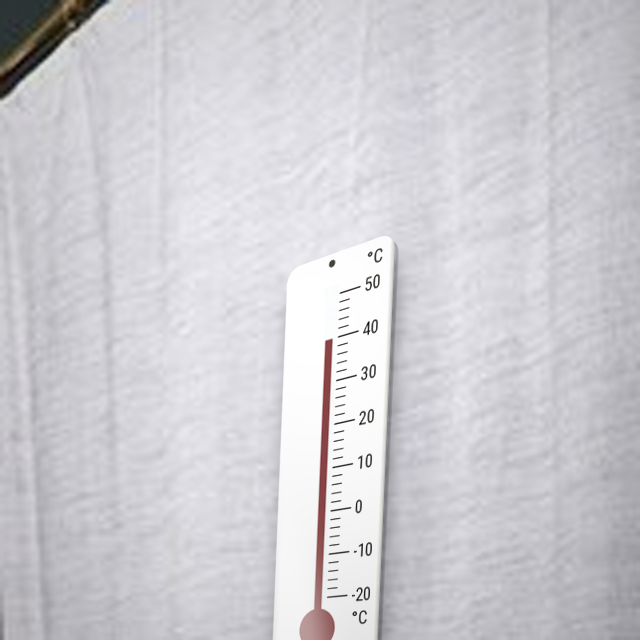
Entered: 40 °C
